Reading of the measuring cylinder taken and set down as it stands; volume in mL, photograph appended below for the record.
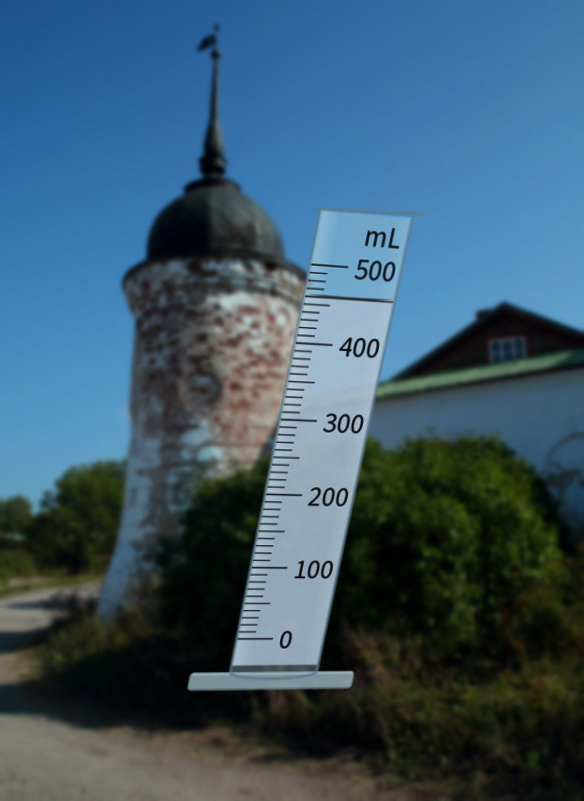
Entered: 460 mL
